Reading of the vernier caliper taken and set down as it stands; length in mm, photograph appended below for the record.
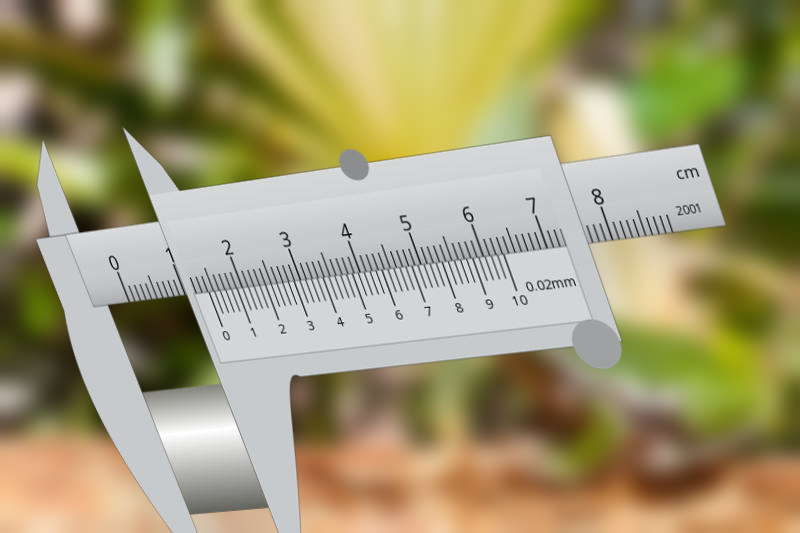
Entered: 14.2 mm
